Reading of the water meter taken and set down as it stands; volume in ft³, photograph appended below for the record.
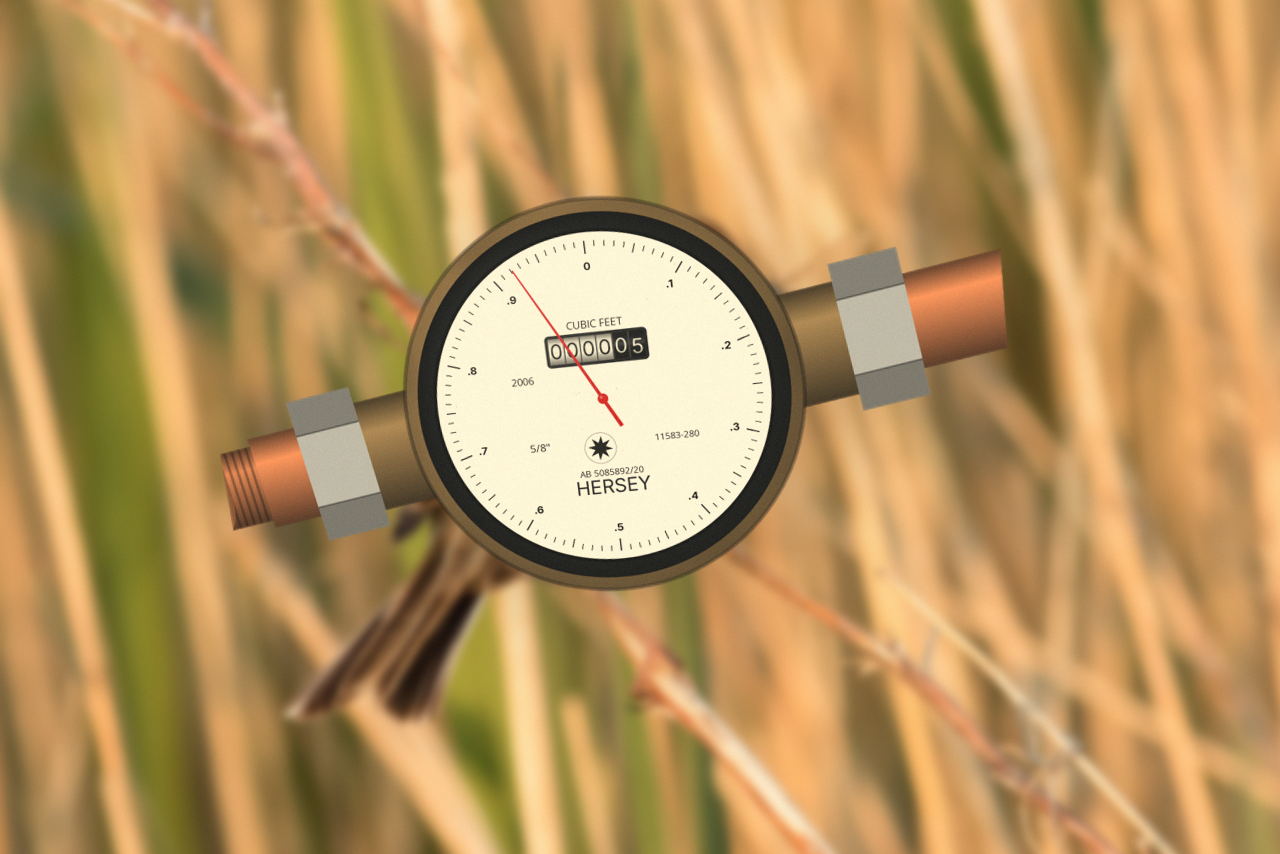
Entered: 4.92 ft³
